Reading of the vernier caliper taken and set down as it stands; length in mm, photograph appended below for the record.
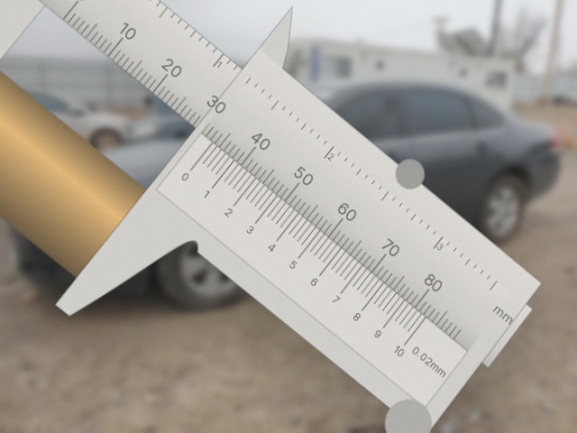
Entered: 33.6 mm
